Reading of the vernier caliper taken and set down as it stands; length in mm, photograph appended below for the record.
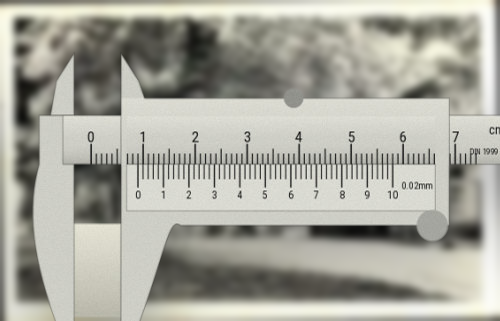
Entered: 9.0 mm
